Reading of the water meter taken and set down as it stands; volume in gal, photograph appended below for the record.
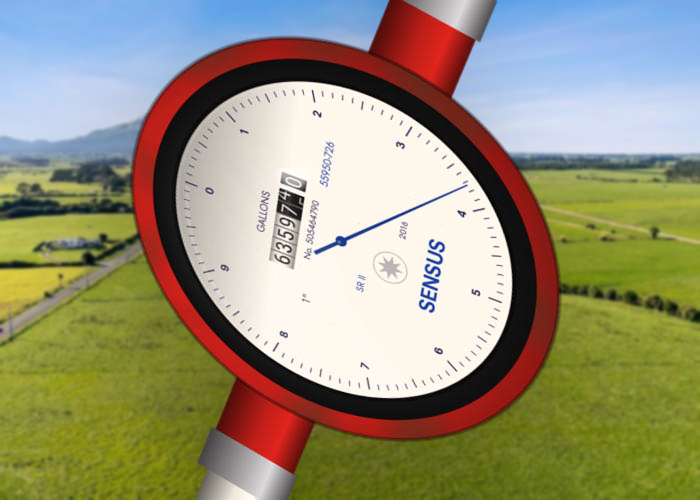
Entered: 6359743.7 gal
